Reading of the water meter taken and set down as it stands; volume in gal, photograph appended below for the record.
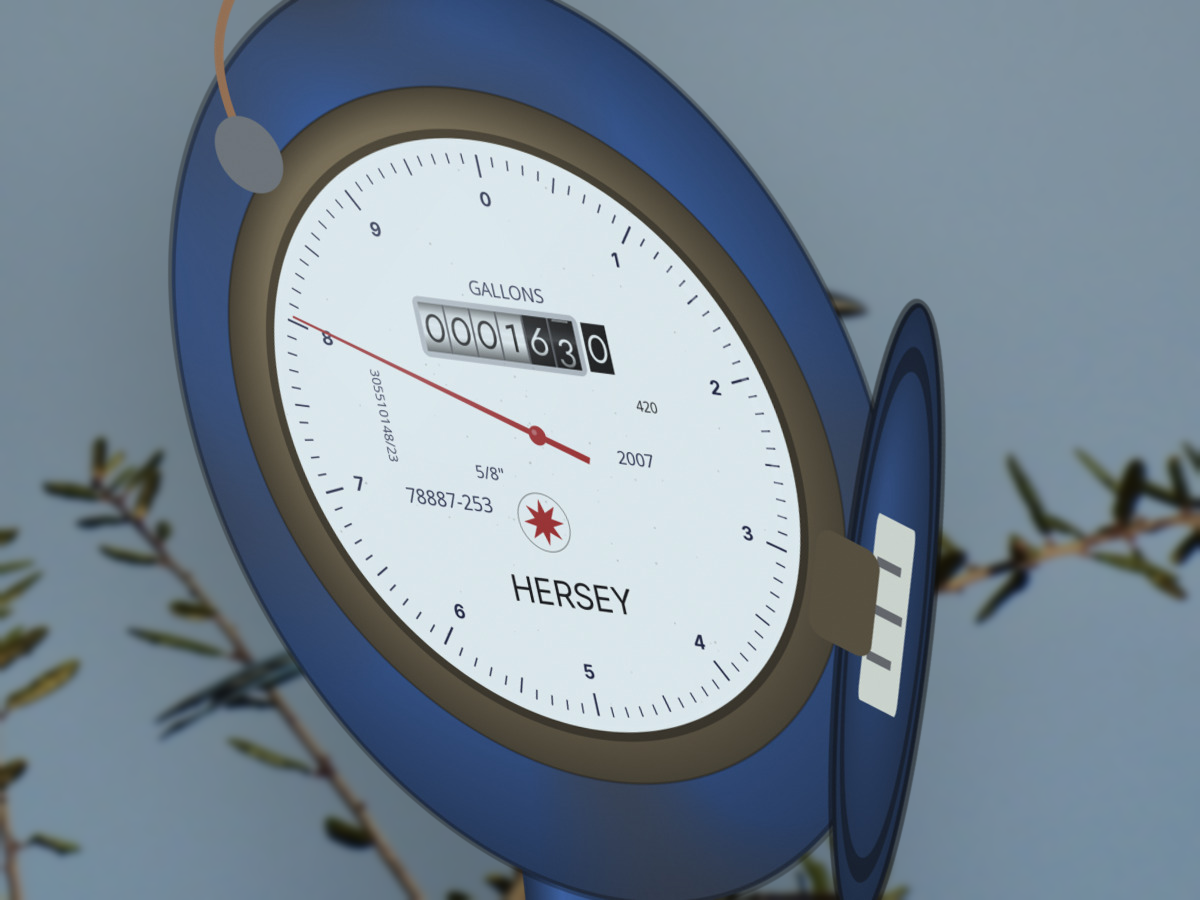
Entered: 1628.0 gal
